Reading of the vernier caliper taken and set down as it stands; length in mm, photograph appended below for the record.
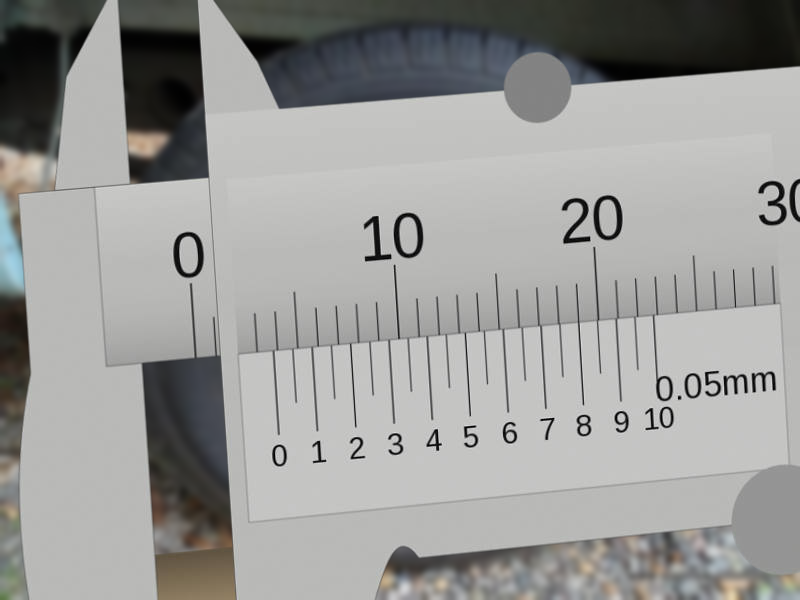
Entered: 3.8 mm
